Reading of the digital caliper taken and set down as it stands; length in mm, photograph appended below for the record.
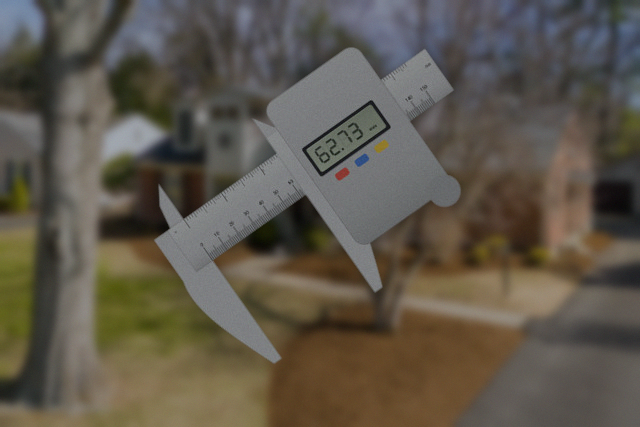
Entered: 62.73 mm
